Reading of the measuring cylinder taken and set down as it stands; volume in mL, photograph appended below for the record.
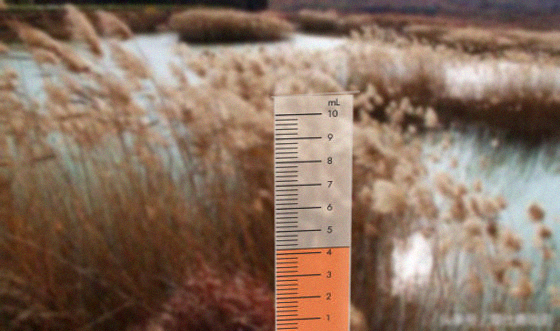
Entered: 4.2 mL
